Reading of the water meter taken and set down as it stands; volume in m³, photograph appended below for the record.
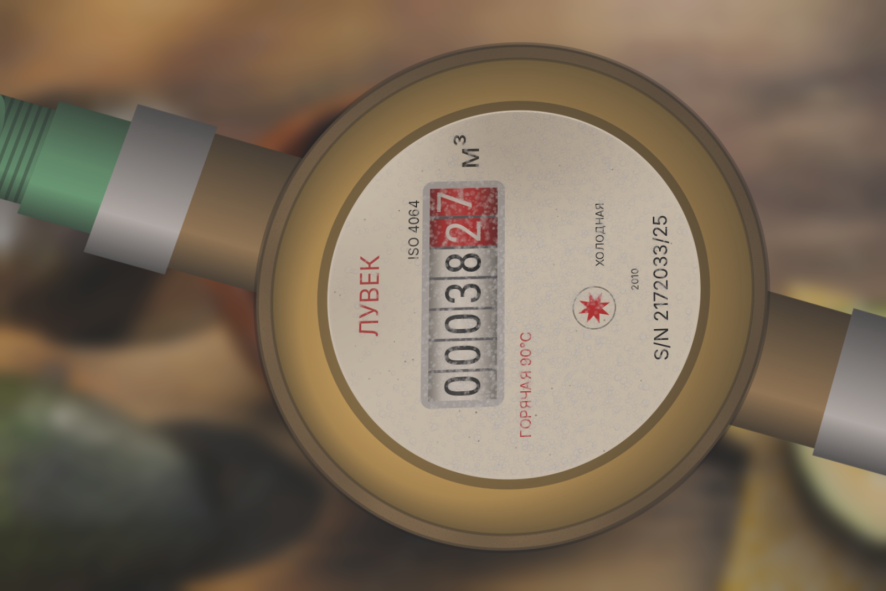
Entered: 38.27 m³
